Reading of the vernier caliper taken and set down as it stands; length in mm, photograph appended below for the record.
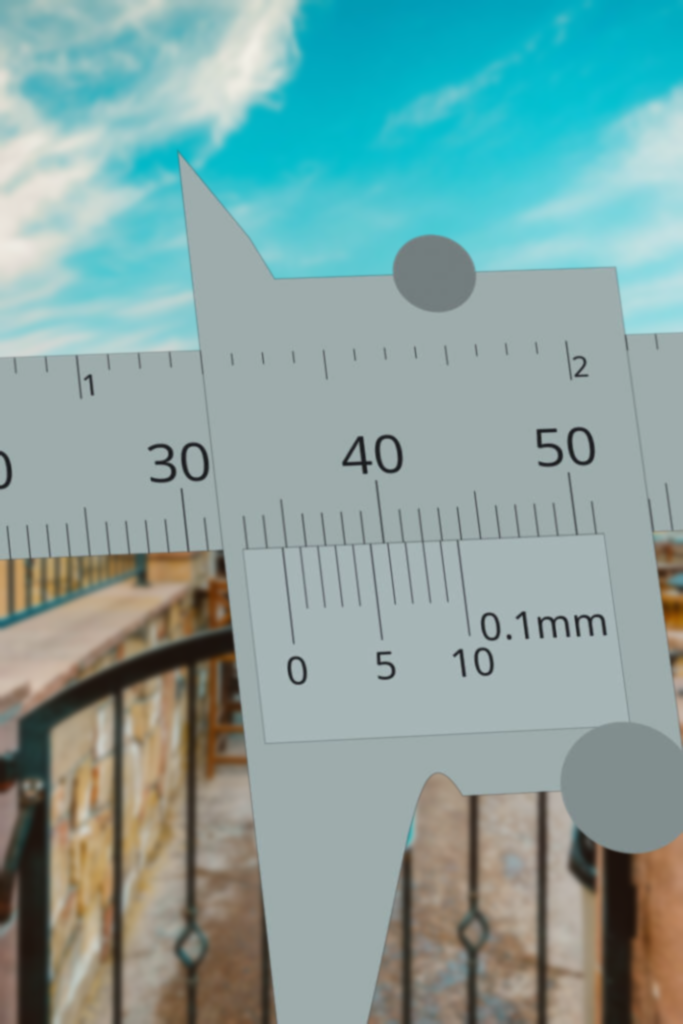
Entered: 34.8 mm
